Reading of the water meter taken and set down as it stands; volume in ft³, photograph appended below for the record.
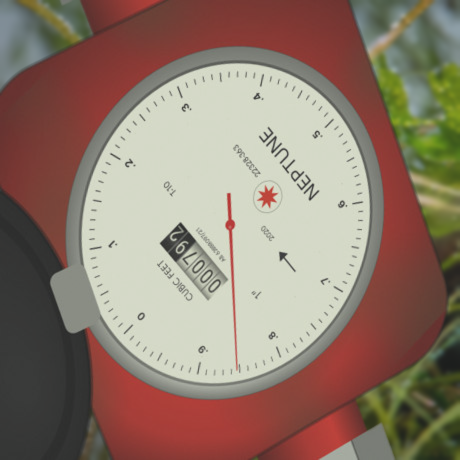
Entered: 791.85 ft³
